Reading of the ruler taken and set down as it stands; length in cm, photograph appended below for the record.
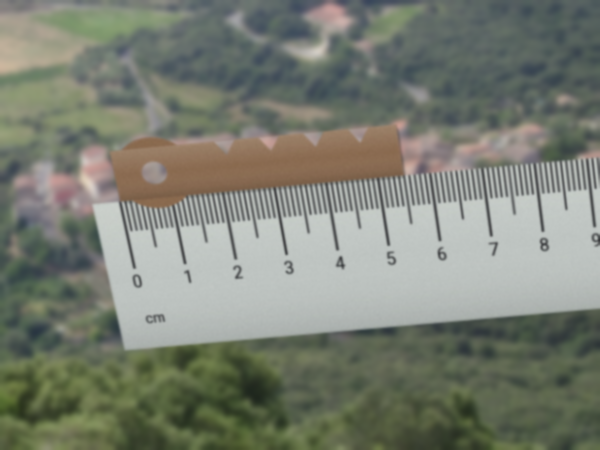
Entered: 5.5 cm
